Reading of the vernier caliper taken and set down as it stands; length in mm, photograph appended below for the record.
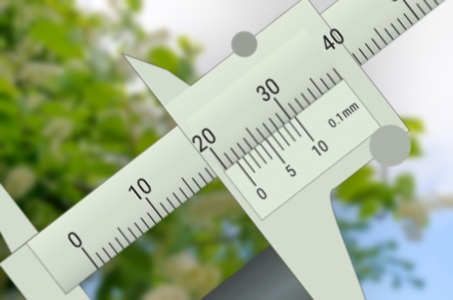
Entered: 21.6 mm
